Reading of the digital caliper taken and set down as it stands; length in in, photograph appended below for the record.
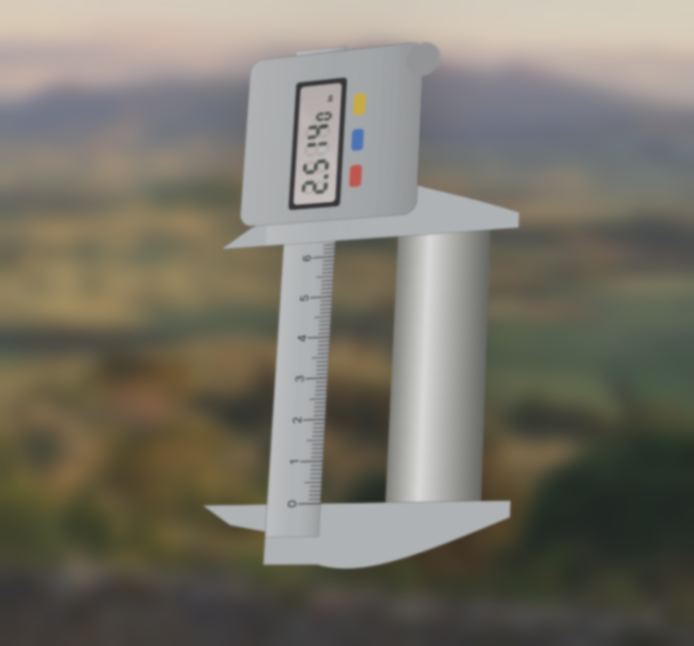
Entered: 2.5140 in
